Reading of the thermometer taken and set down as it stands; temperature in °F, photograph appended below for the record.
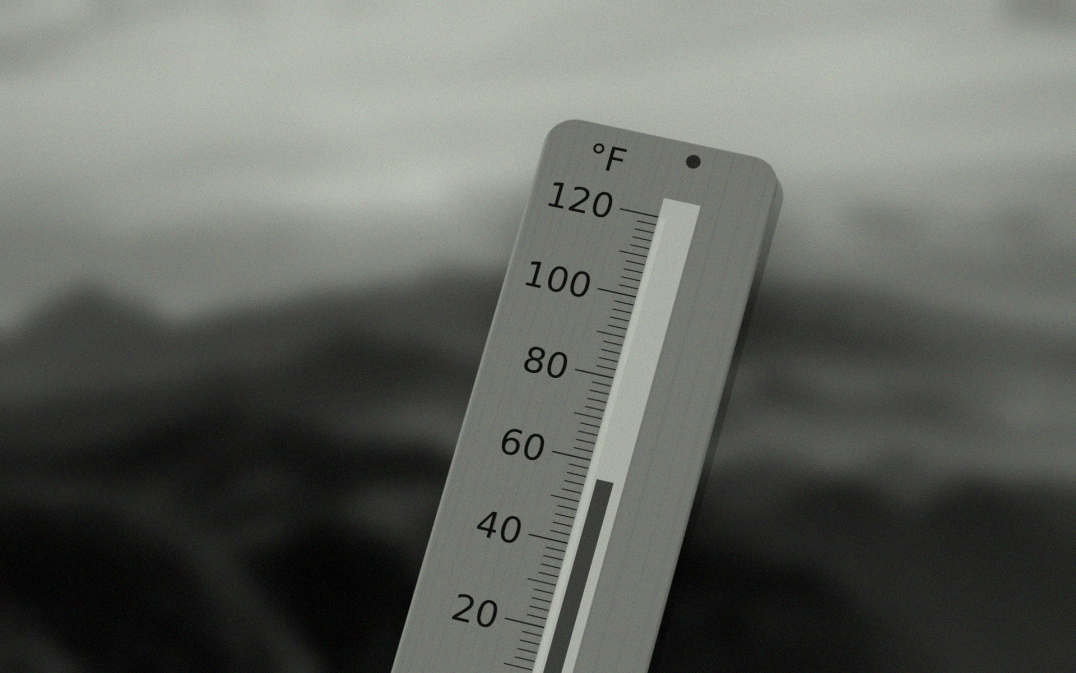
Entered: 56 °F
